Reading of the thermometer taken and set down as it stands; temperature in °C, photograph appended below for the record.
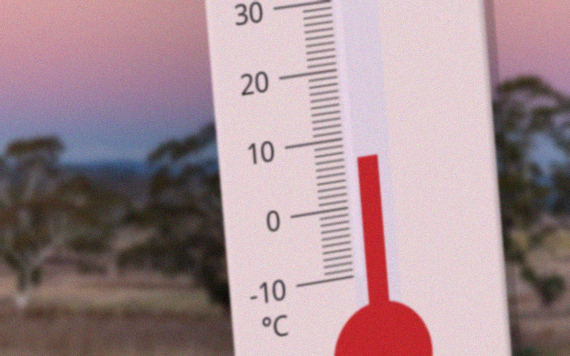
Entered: 7 °C
